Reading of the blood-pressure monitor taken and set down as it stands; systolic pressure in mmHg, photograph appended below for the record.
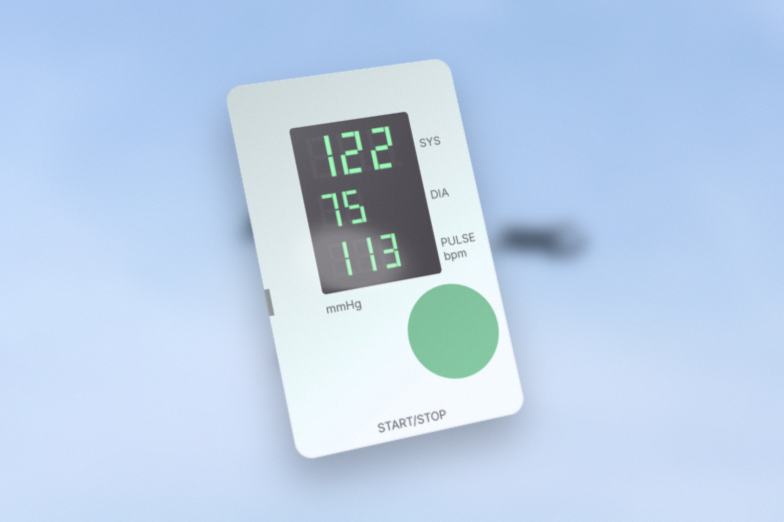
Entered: 122 mmHg
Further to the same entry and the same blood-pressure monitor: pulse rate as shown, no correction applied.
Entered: 113 bpm
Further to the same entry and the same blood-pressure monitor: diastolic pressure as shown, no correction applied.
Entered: 75 mmHg
